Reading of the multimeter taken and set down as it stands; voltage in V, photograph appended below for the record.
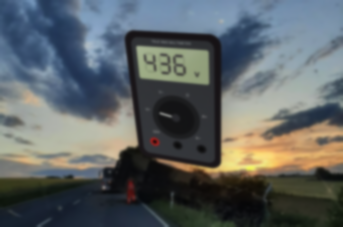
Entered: 436 V
